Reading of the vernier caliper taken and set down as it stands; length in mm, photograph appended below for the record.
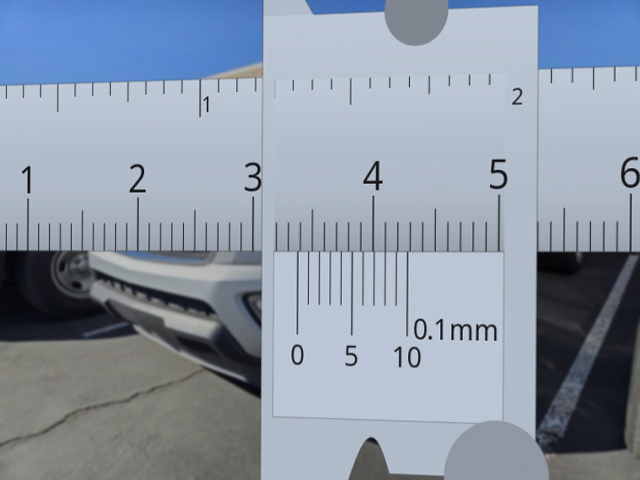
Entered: 33.8 mm
